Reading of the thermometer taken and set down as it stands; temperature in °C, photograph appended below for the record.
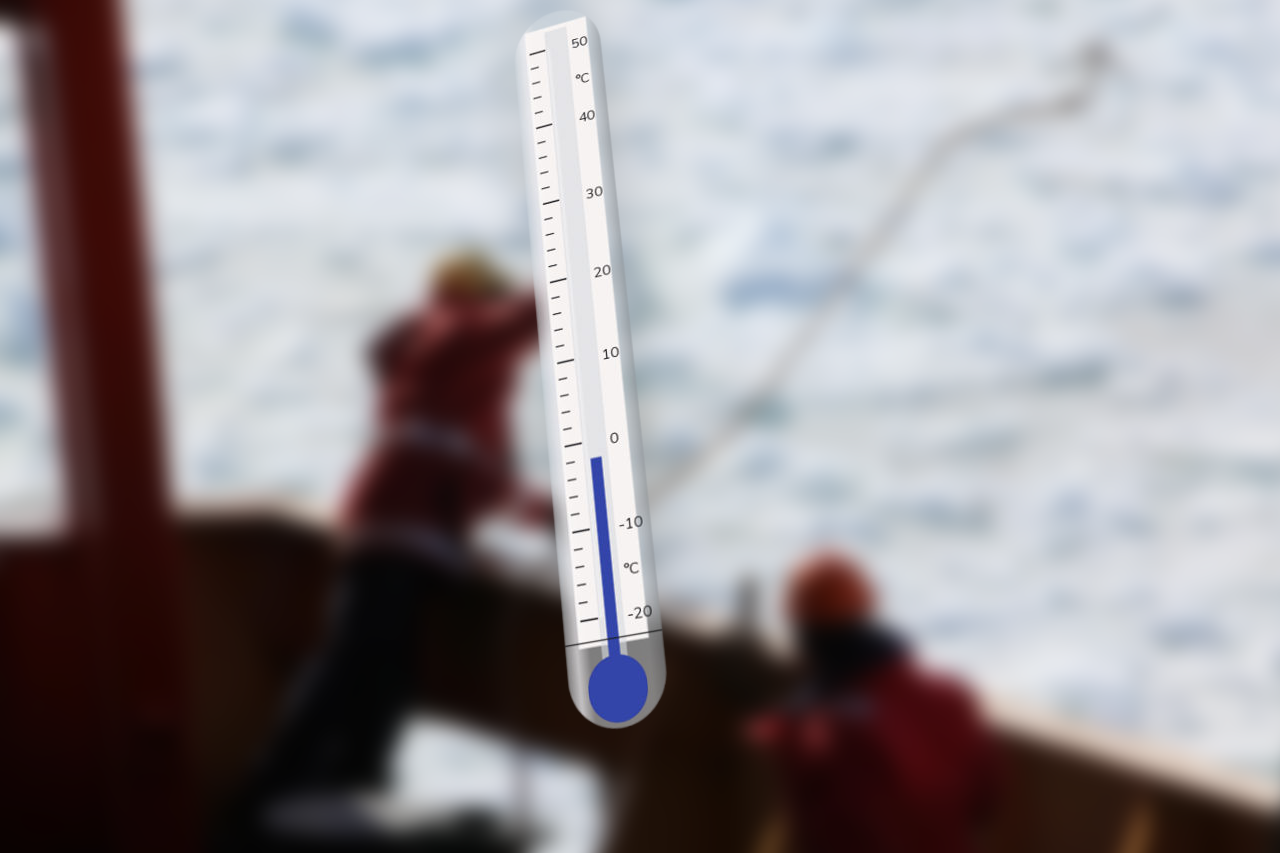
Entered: -2 °C
